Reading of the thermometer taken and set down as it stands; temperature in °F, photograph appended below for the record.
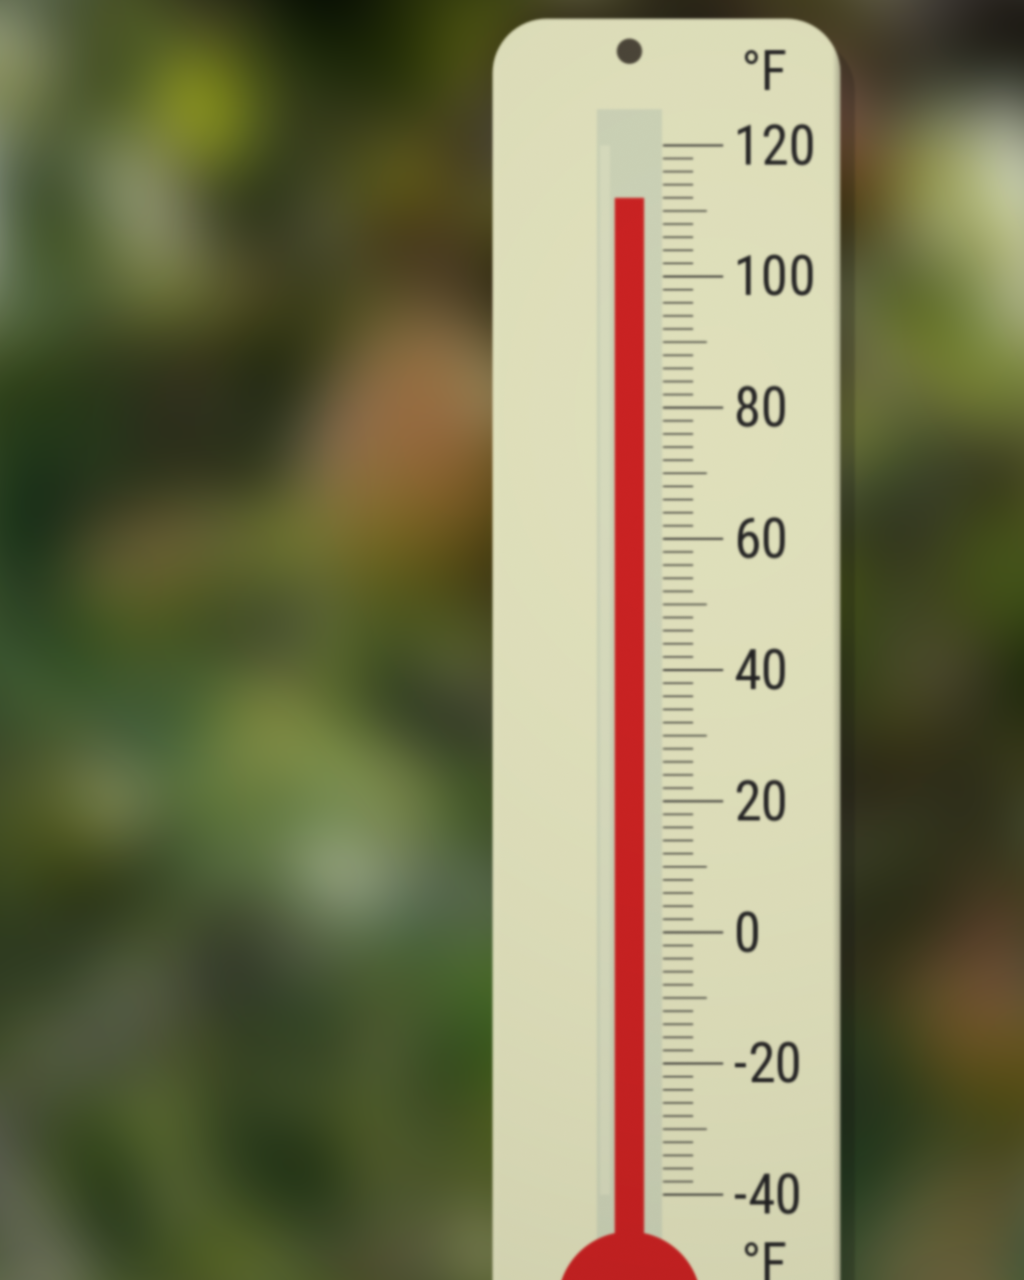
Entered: 112 °F
